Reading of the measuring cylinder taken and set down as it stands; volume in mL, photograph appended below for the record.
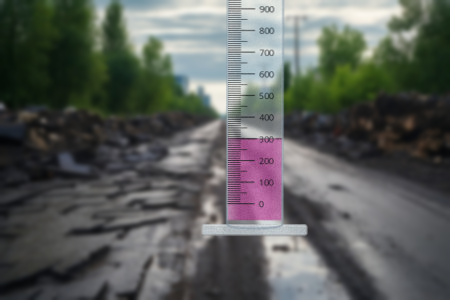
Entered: 300 mL
